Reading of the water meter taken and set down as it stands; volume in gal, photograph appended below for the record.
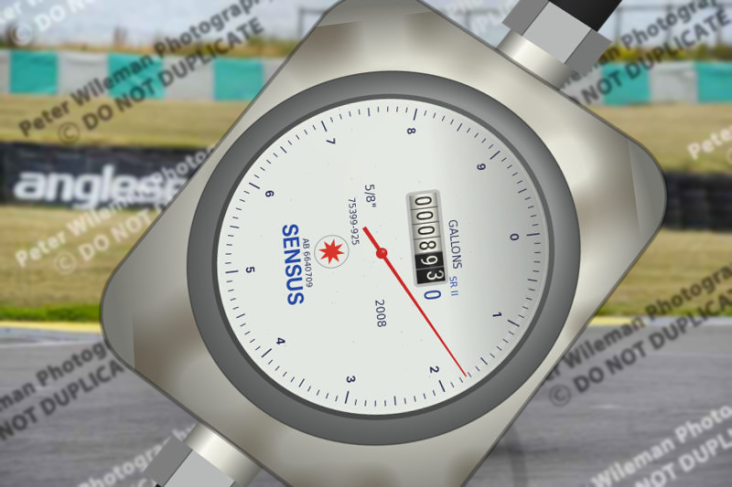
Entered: 8931.7 gal
